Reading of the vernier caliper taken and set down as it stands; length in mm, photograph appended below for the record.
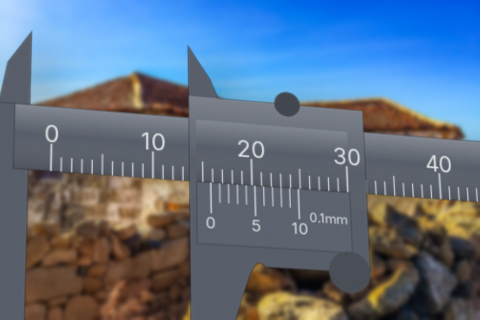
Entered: 15.8 mm
